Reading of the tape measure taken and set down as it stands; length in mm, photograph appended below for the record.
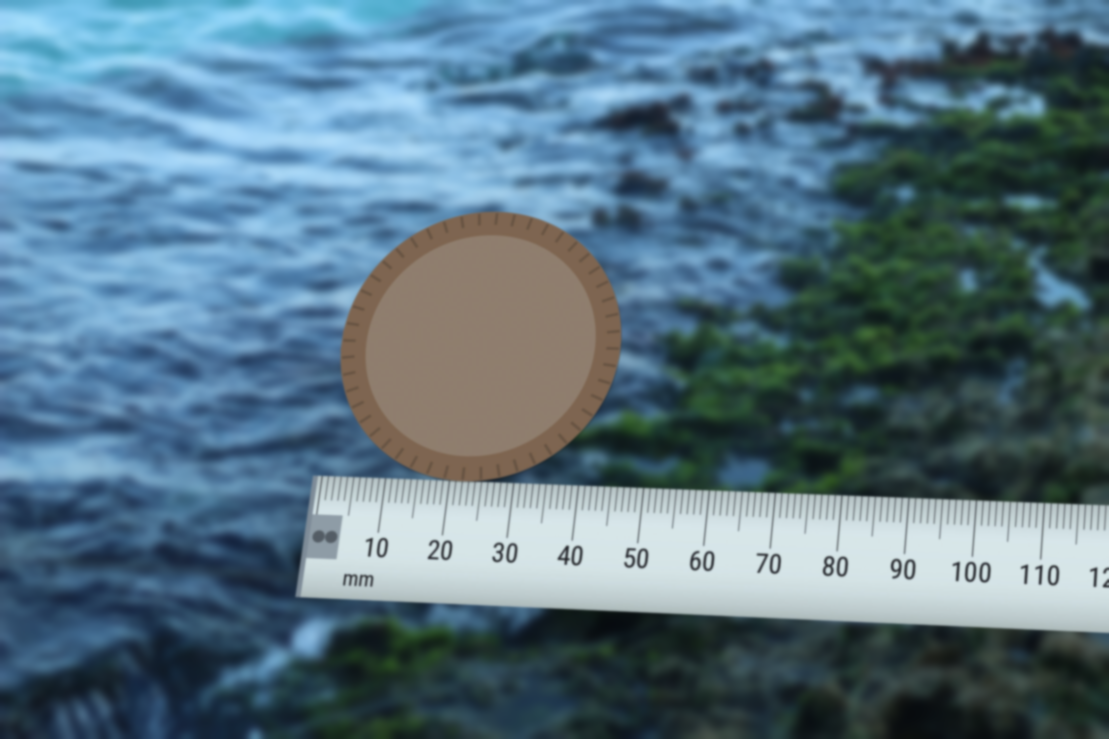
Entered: 44 mm
